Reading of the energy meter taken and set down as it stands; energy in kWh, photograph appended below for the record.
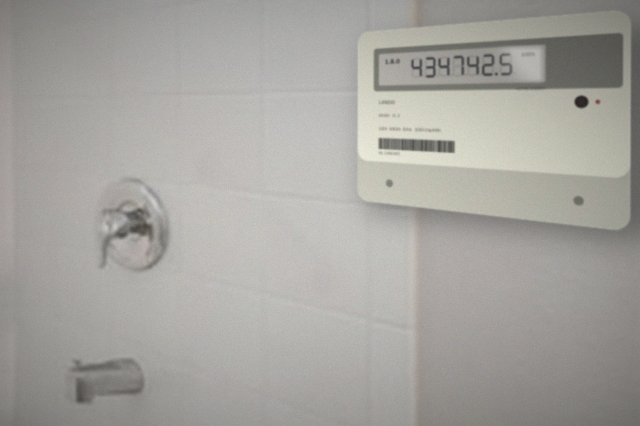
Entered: 434742.5 kWh
